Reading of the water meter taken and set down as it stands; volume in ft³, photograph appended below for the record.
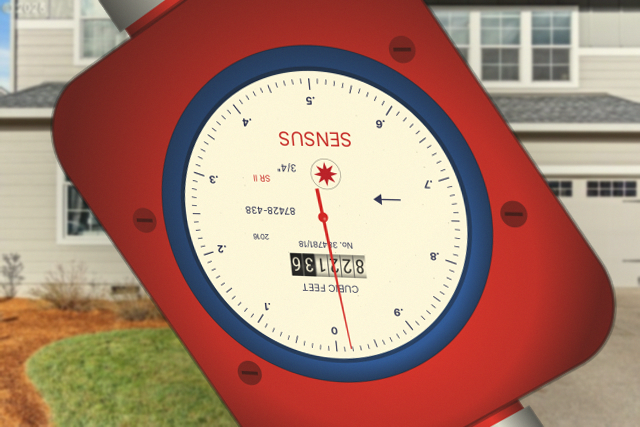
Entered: 822135.98 ft³
